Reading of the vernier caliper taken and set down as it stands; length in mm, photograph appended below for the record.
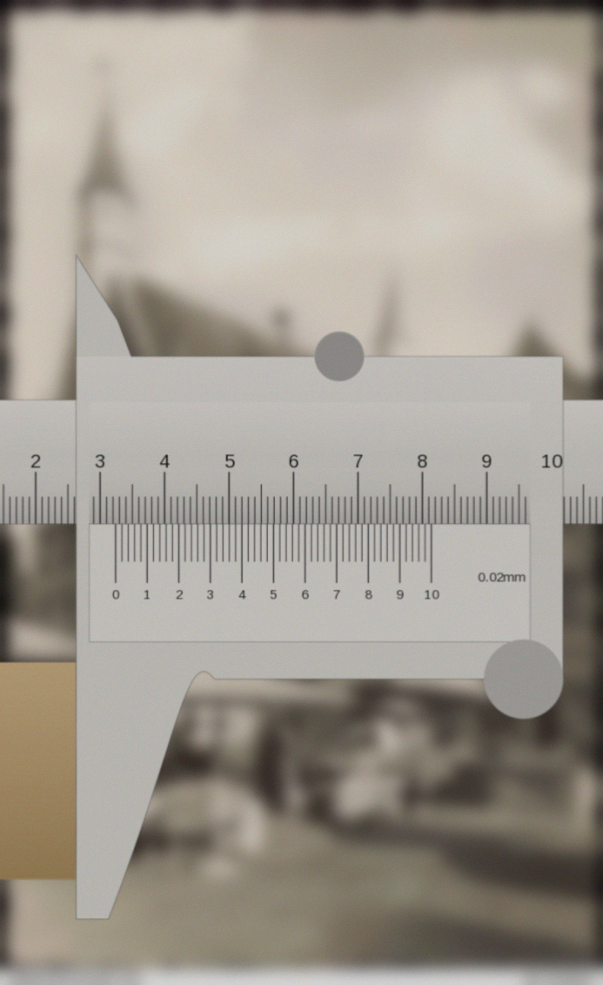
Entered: 32.4 mm
